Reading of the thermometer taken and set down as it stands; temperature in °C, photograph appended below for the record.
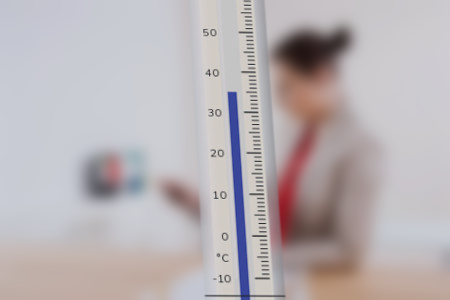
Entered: 35 °C
